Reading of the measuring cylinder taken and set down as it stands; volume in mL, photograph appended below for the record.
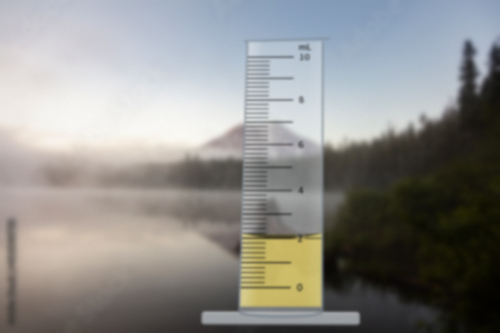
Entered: 2 mL
